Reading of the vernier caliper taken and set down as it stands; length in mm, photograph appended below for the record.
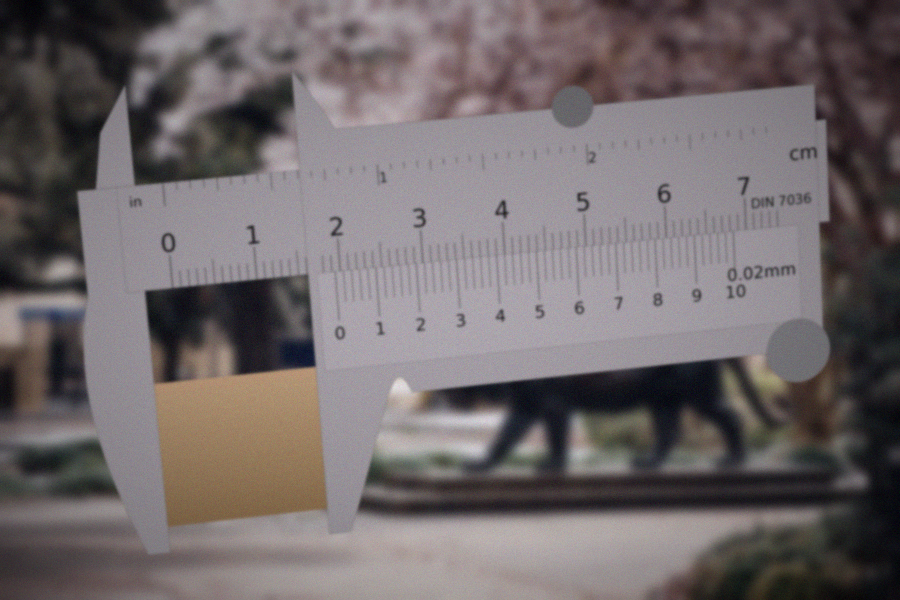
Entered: 19.4 mm
